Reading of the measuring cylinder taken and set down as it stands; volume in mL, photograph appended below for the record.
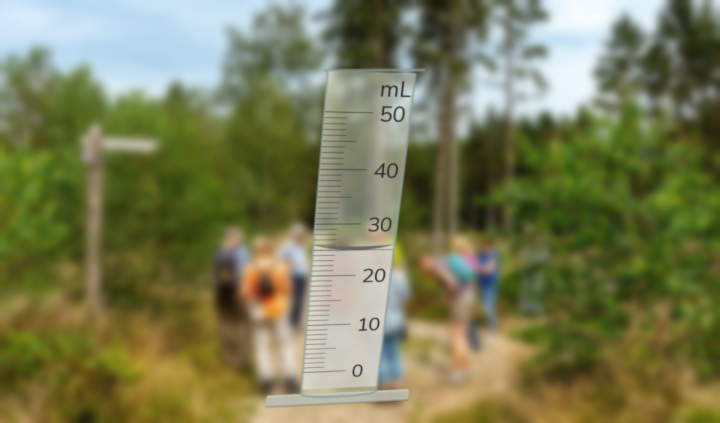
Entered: 25 mL
